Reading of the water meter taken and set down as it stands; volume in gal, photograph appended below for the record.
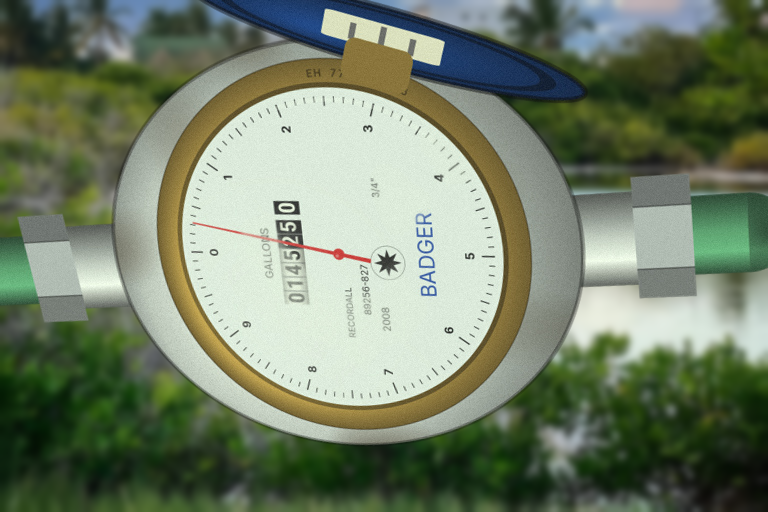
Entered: 145250.3 gal
